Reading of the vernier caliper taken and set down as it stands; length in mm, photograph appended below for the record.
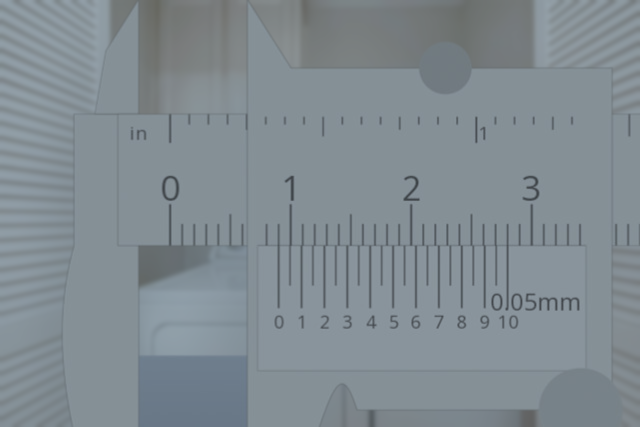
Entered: 9.0 mm
